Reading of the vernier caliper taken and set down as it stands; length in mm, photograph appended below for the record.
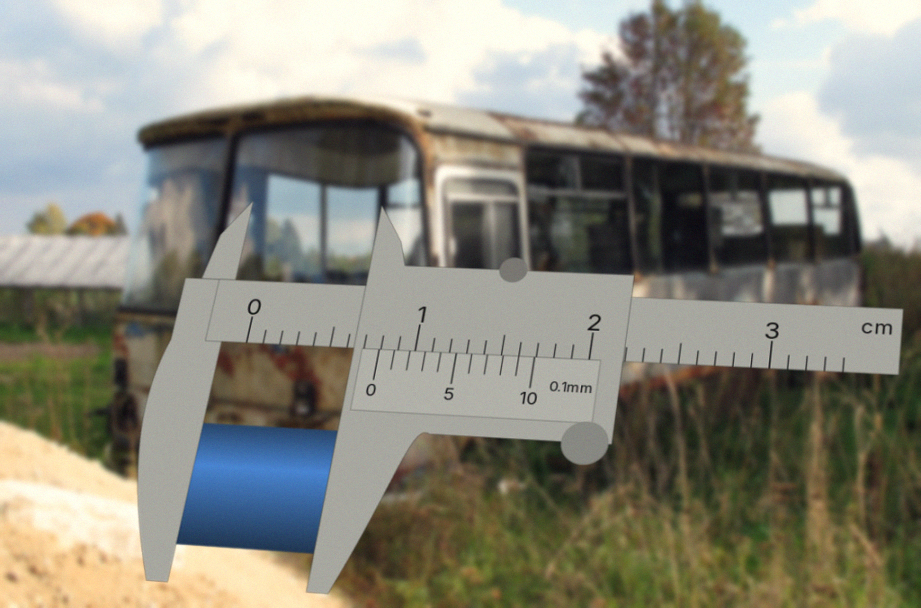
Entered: 7.9 mm
